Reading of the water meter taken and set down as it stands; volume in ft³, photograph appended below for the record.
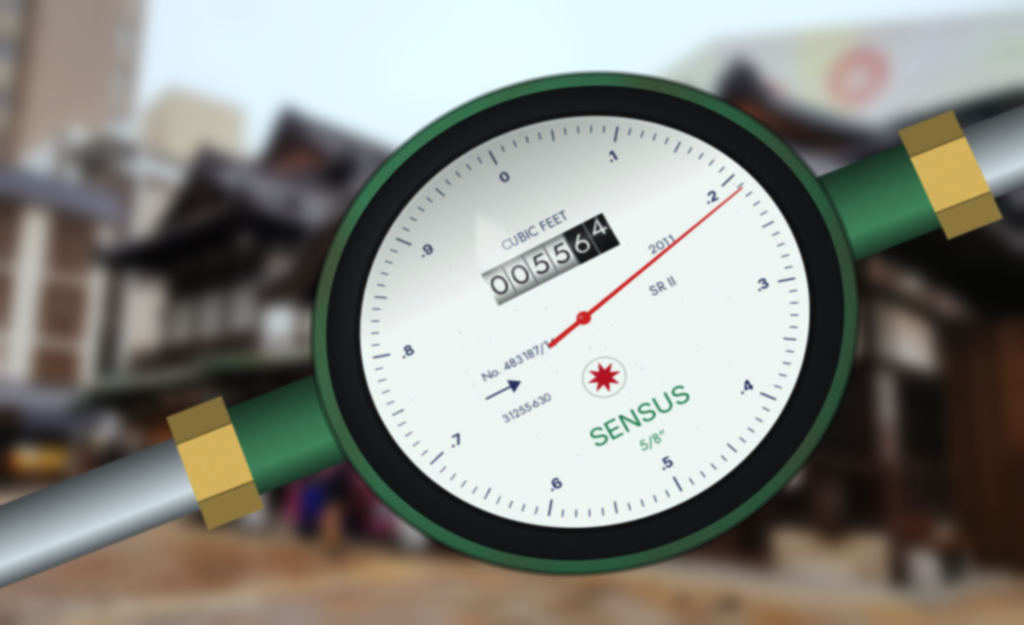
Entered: 5564.21 ft³
